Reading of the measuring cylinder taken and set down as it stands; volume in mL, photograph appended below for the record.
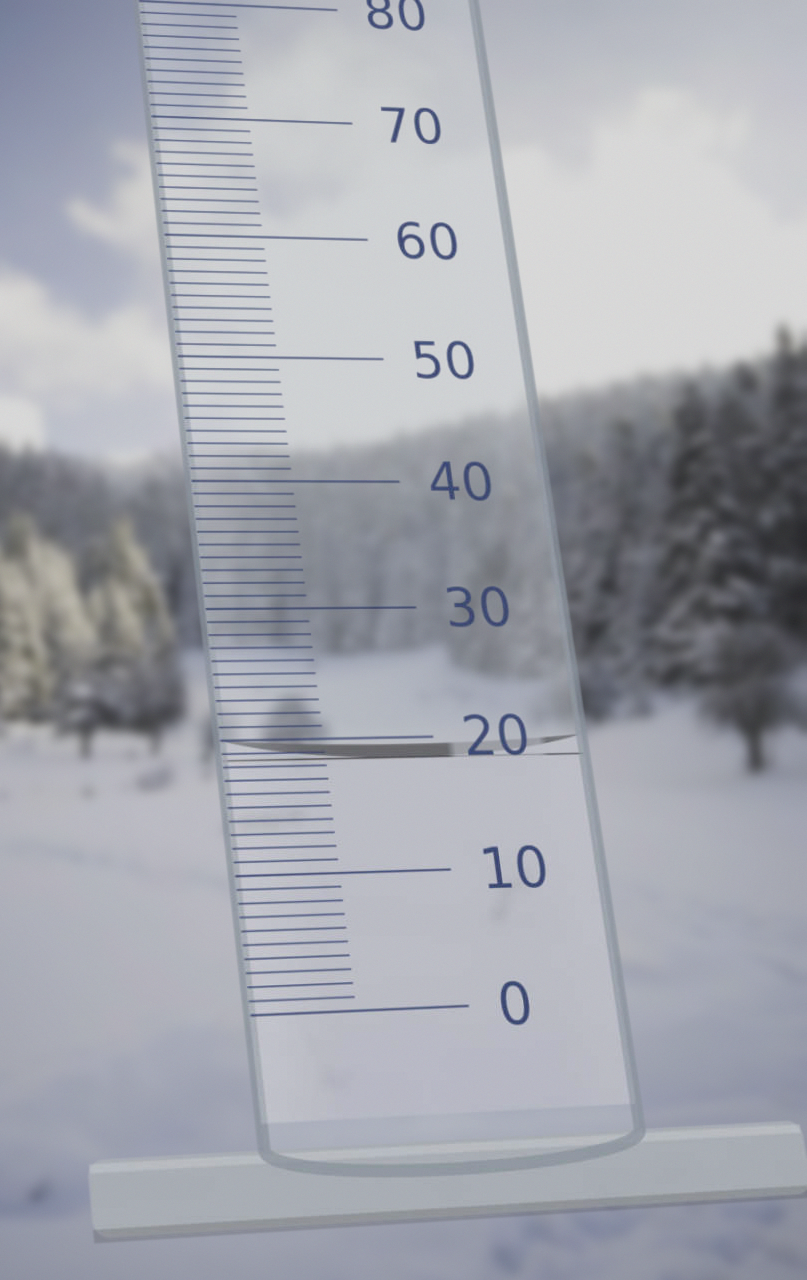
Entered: 18.5 mL
